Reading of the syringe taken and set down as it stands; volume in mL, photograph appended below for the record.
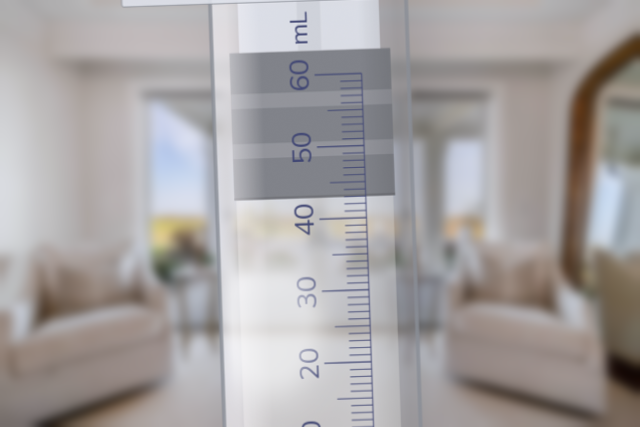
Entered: 43 mL
